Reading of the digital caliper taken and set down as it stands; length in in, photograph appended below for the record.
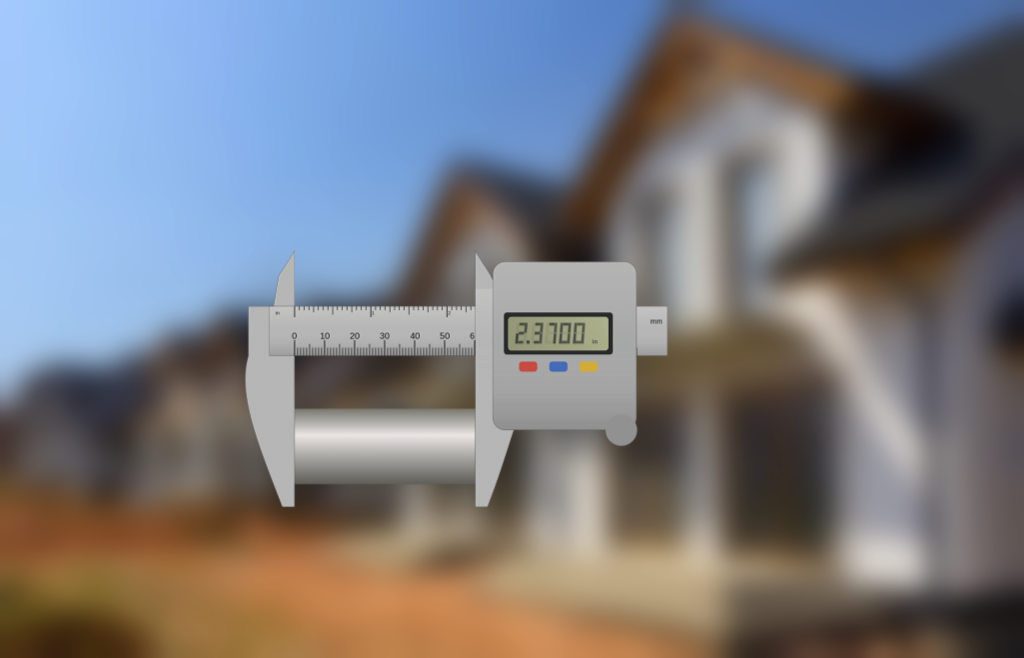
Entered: 2.3700 in
